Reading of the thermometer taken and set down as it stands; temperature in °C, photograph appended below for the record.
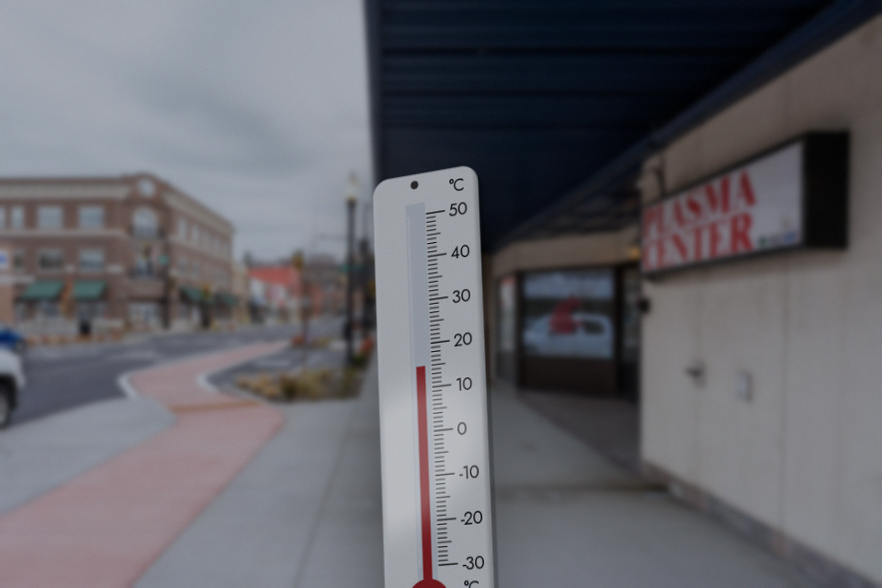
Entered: 15 °C
